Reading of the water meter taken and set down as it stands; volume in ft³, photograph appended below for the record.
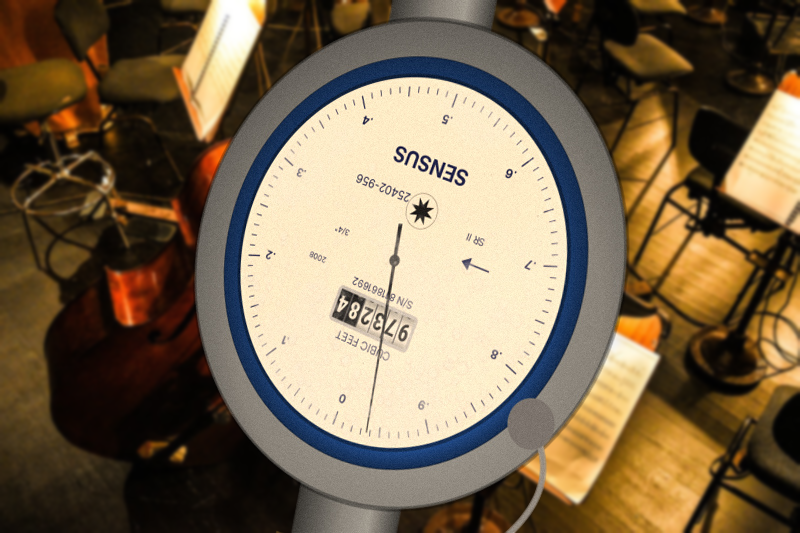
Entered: 973283.96 ft³
